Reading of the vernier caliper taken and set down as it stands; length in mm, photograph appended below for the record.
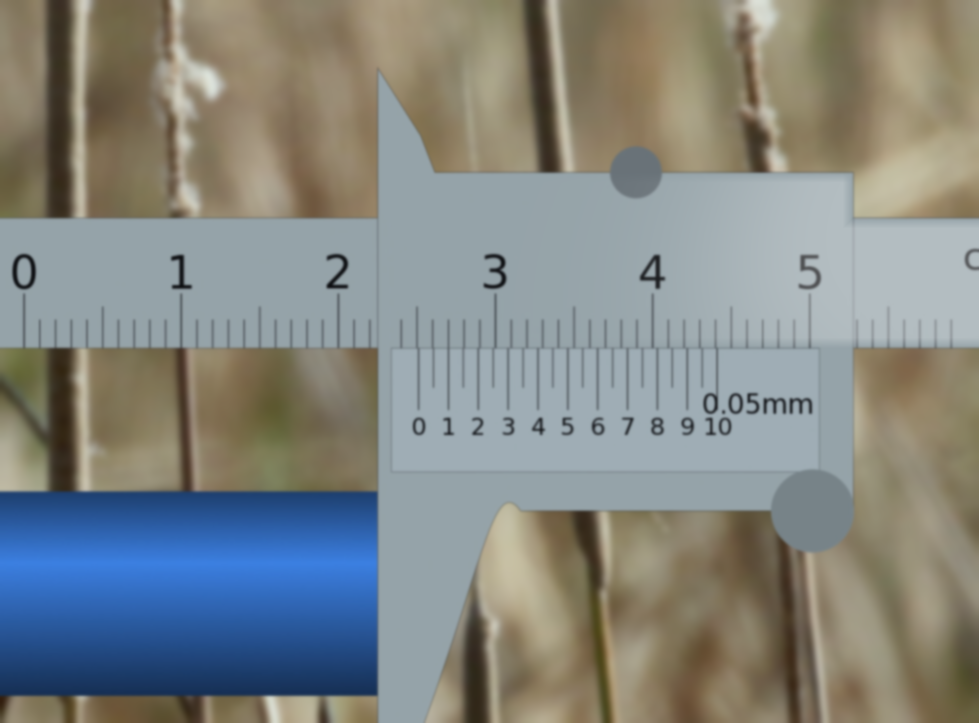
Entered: 25.1 mm
